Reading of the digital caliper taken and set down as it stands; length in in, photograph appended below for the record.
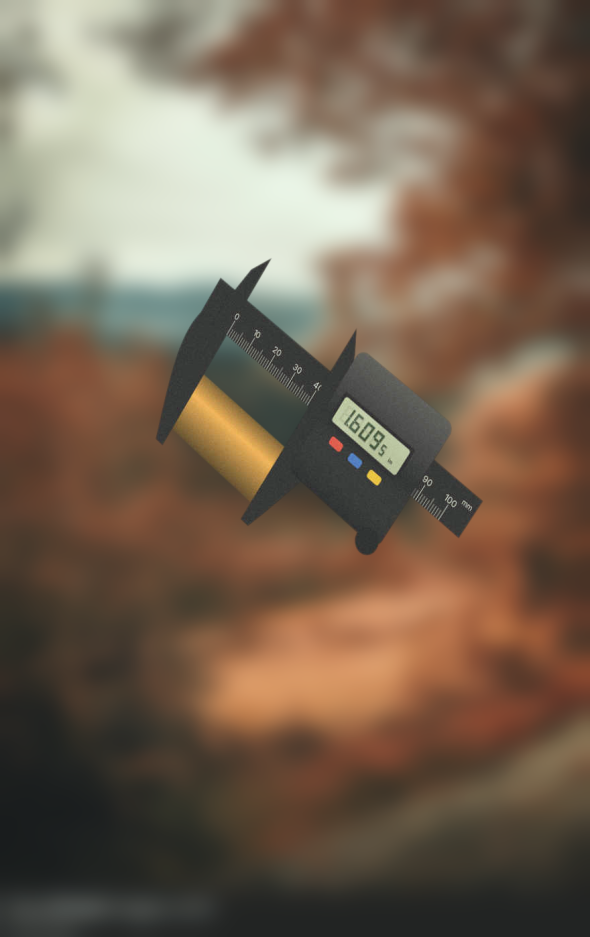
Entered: 1.6095 in
